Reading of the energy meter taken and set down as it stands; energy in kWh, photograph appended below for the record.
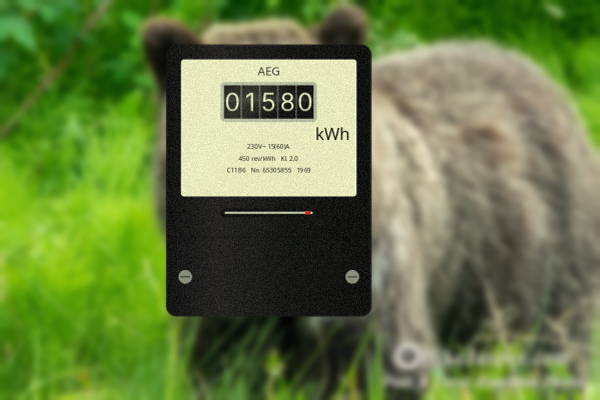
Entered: 1580 kWh
